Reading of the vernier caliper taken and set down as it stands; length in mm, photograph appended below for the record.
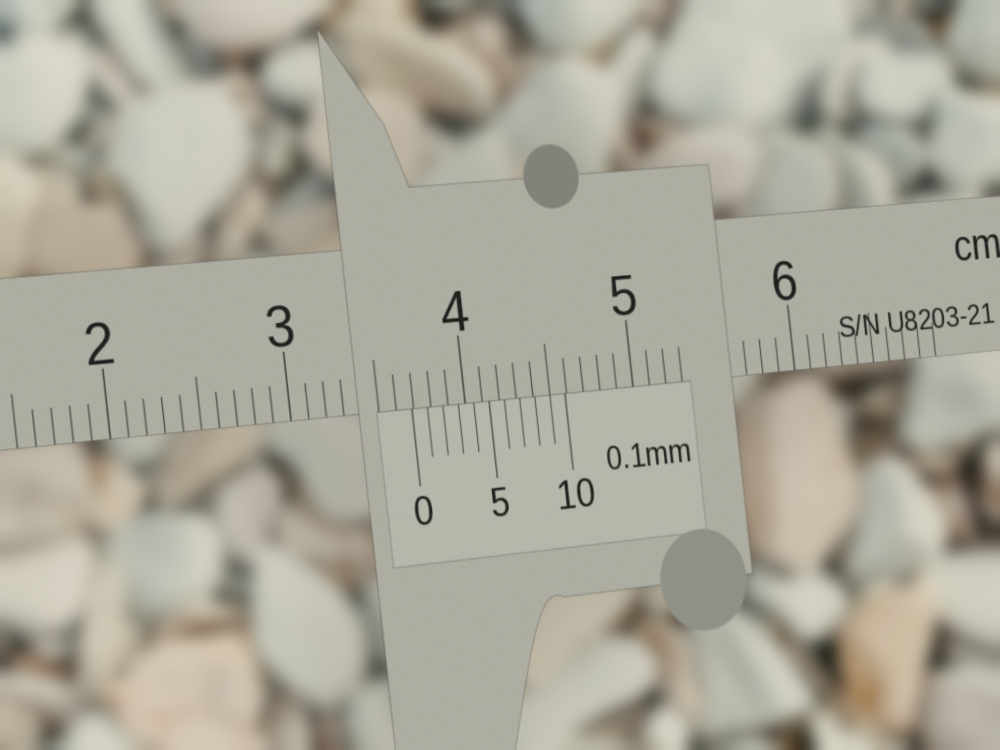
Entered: 36.9 mm
